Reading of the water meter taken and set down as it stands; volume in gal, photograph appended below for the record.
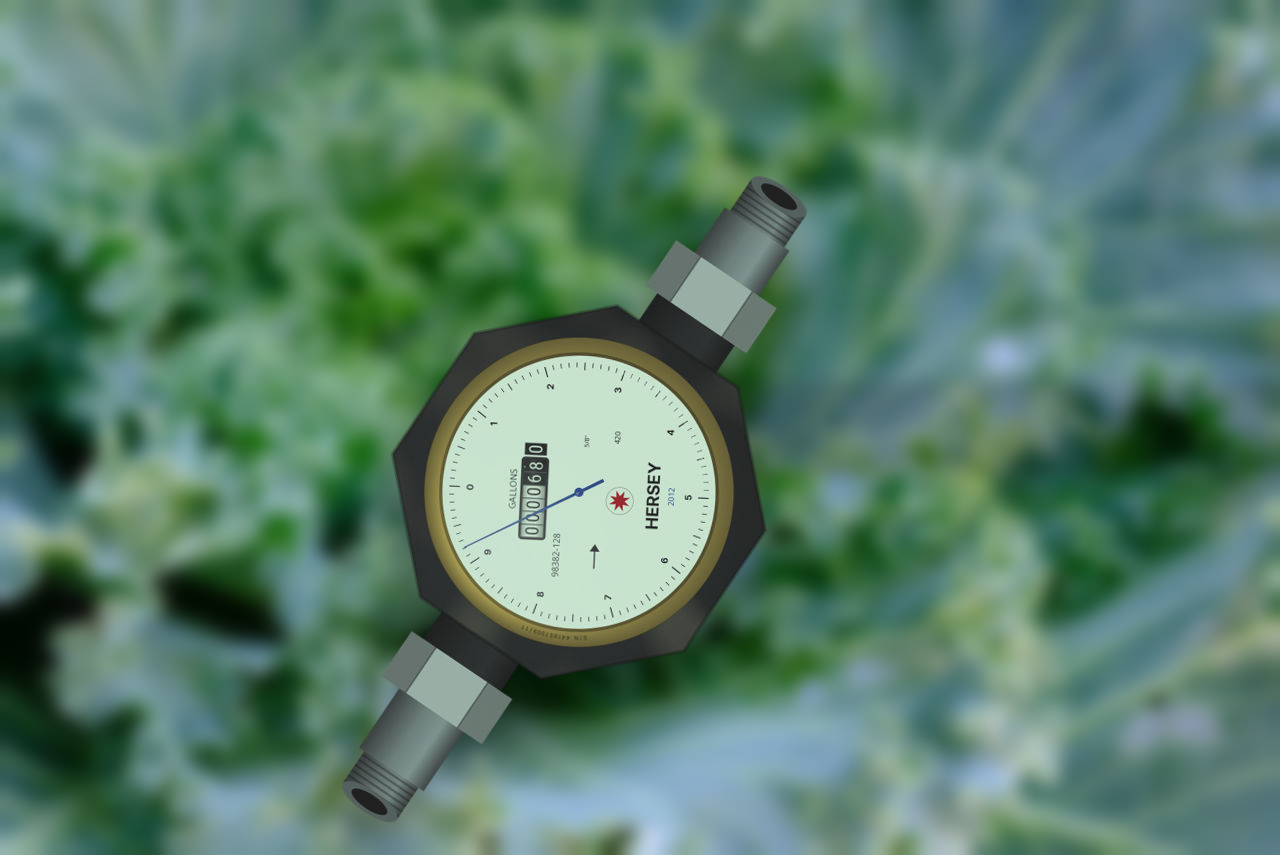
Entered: 679.2 gal
